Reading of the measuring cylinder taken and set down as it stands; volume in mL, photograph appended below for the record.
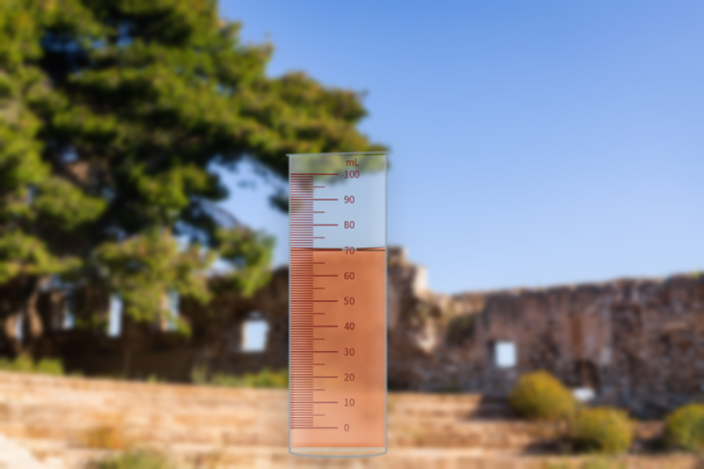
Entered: 70 mL
